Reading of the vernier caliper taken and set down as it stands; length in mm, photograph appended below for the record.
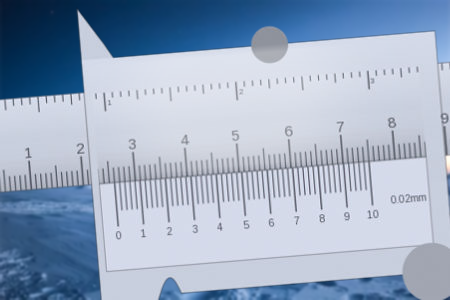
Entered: 26.0 mm
